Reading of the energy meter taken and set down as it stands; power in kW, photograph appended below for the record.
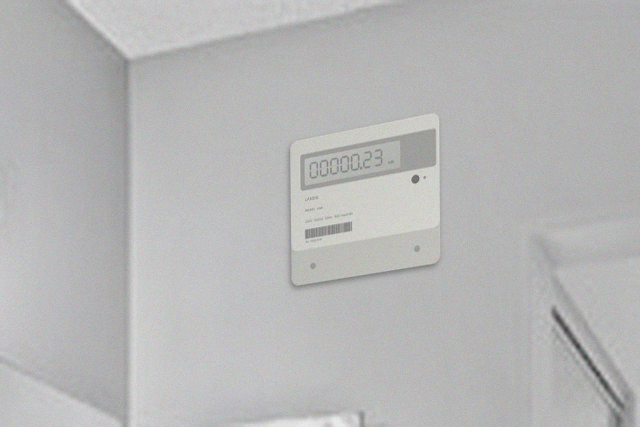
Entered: 0.23 kW
